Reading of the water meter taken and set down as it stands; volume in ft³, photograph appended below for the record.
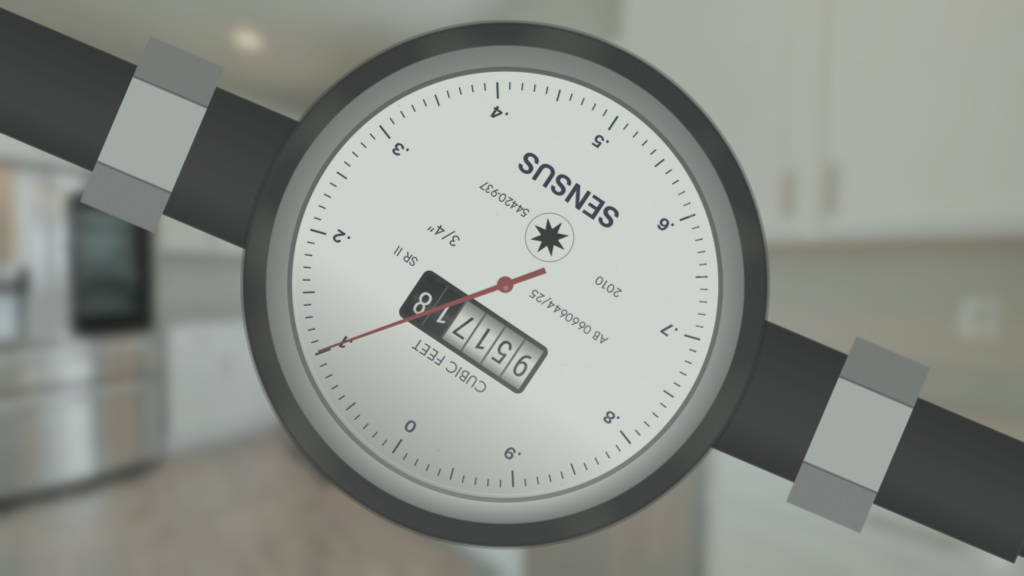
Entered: 951718.10 ft³
